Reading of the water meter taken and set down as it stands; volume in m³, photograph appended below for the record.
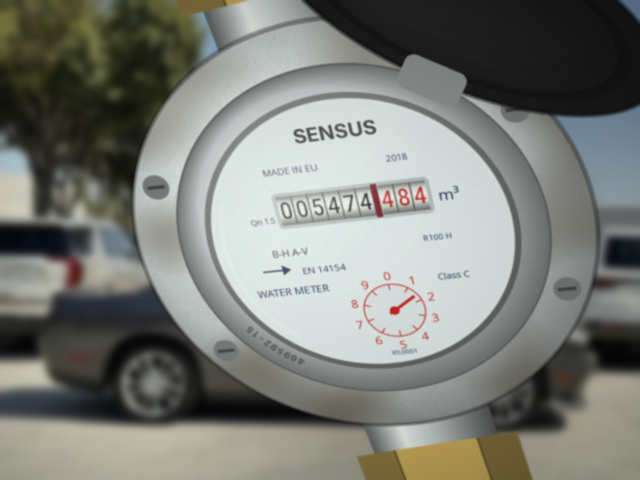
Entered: 5474.4841 m³
